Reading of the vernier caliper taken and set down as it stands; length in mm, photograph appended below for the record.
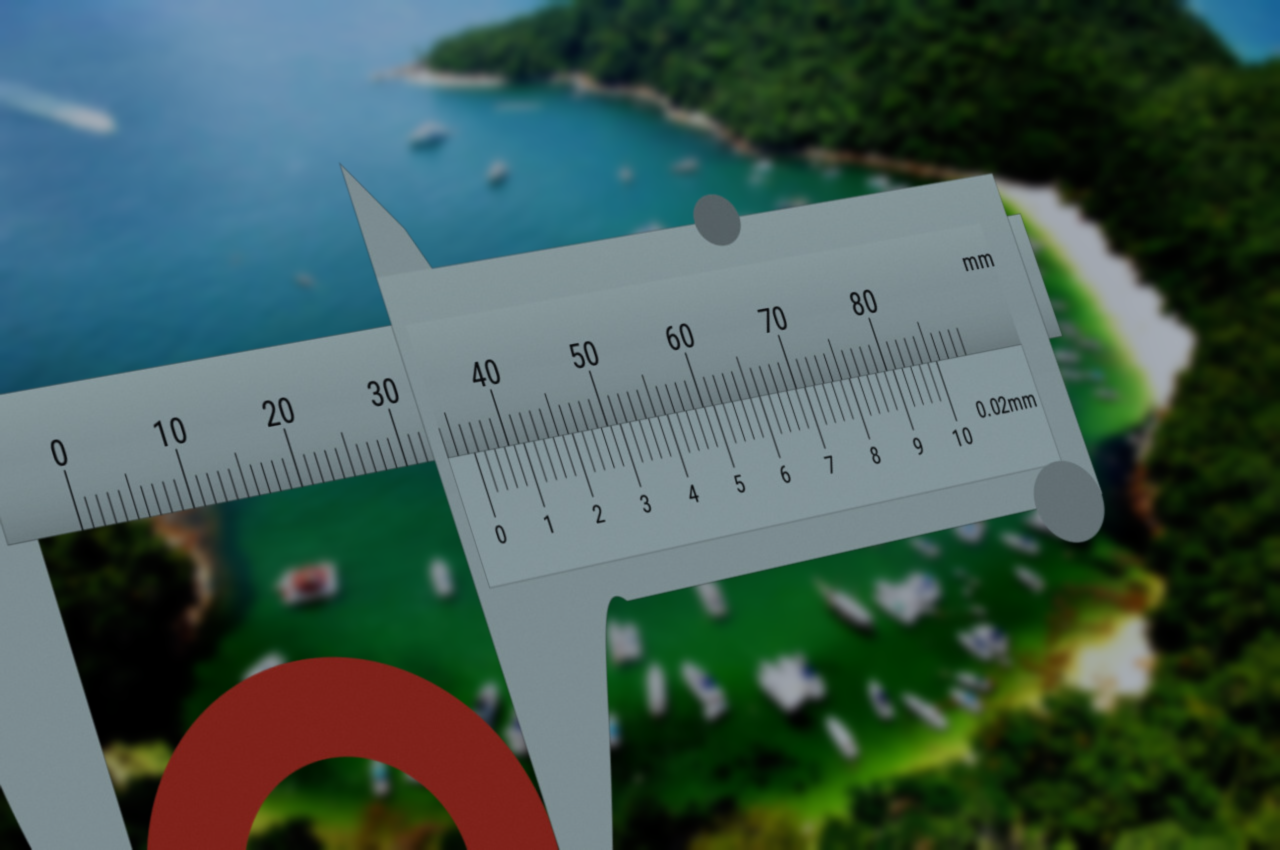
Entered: 36.6 mm
